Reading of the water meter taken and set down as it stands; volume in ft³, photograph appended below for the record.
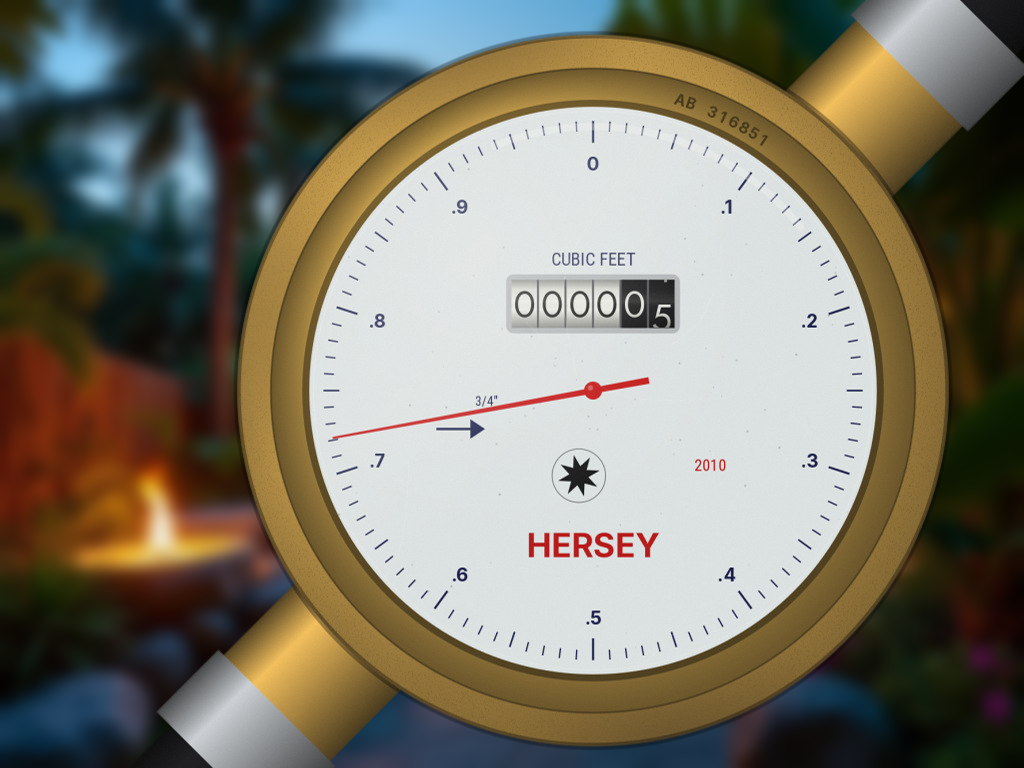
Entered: 4.72 ft³
